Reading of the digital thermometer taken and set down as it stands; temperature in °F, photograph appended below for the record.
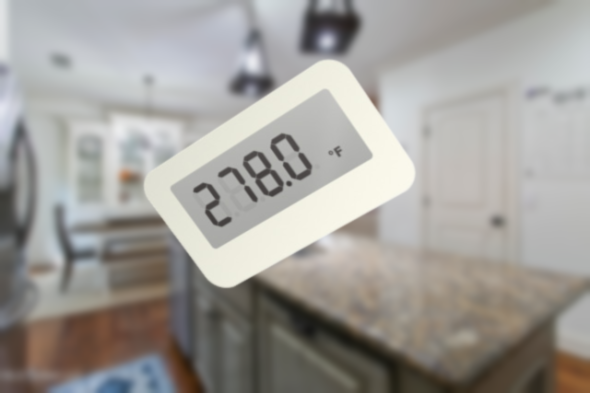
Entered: 278.0 °F
